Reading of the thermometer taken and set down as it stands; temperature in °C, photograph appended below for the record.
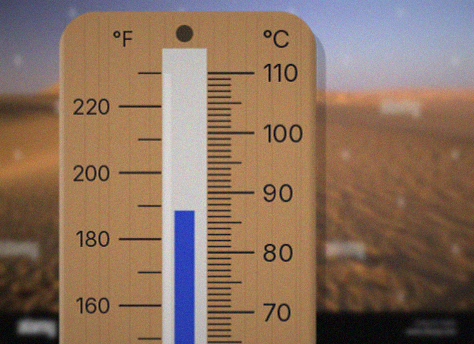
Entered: 87 °C
